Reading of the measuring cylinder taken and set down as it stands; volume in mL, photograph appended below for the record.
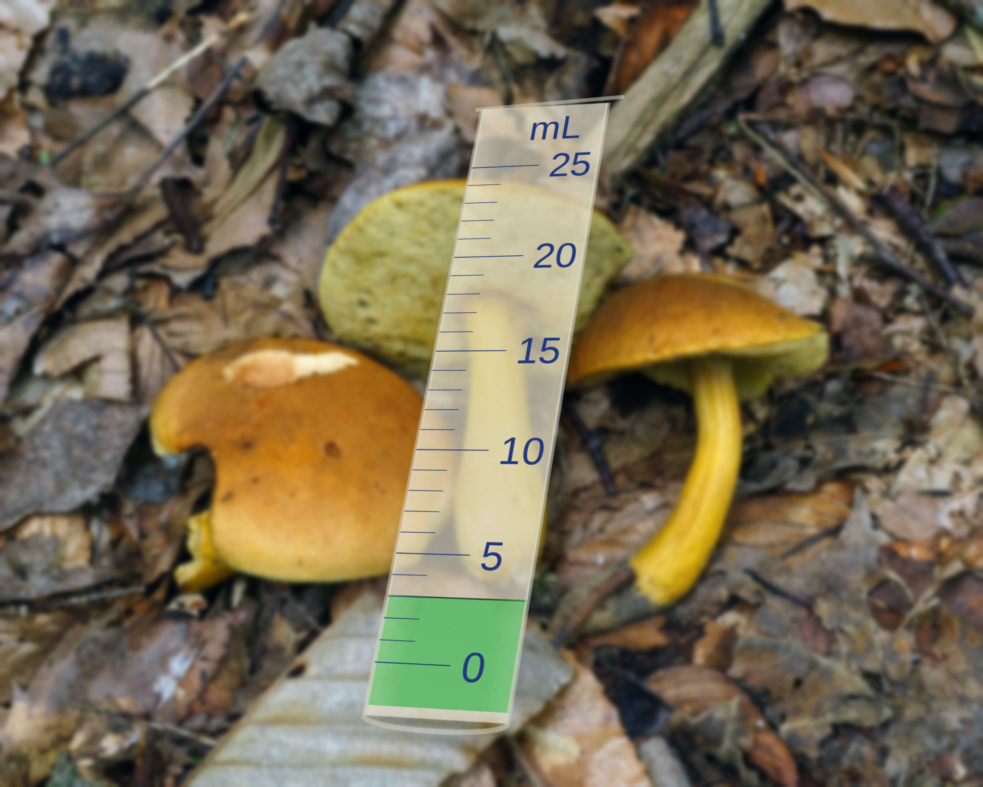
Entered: 3 mL
